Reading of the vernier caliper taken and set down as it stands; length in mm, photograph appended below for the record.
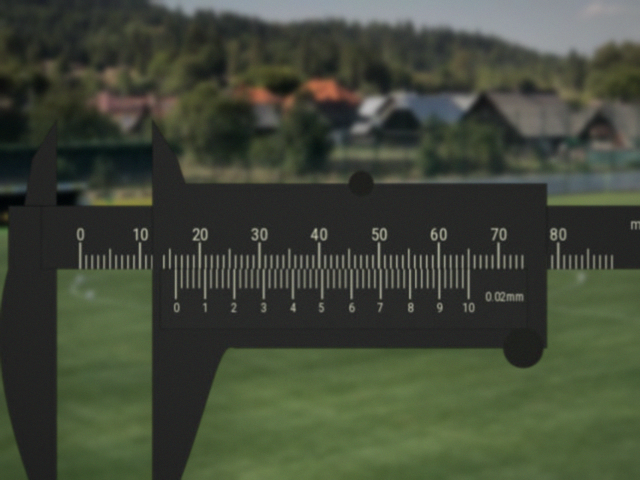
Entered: 16.0 mm
